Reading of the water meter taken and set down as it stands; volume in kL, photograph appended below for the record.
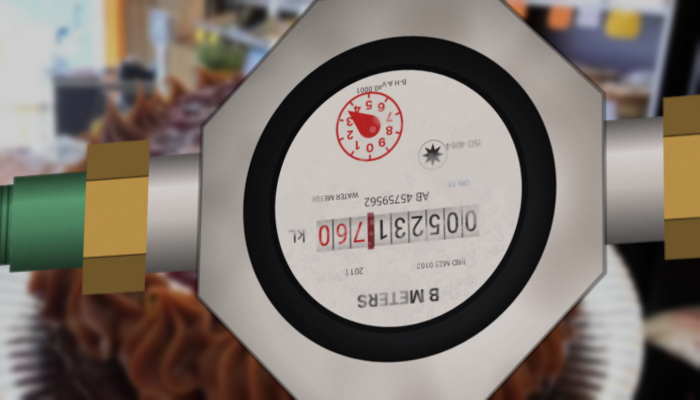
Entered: 5231.7603 kL
